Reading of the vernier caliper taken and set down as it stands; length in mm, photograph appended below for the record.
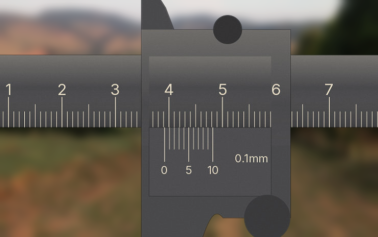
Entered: 39.2 mm
